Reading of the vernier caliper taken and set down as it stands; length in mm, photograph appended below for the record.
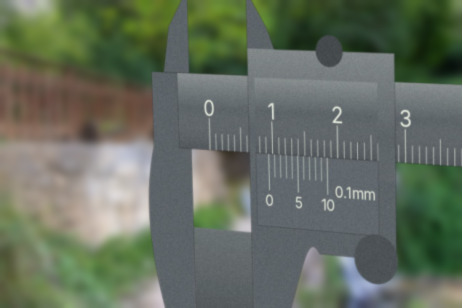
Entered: 9.4 mm
